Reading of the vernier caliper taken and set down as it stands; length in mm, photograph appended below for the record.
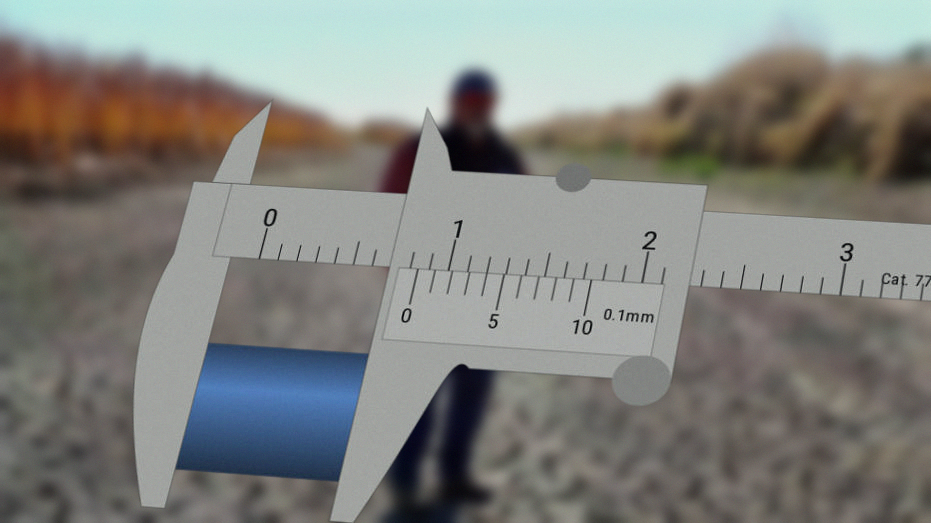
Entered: 8.4 mm
